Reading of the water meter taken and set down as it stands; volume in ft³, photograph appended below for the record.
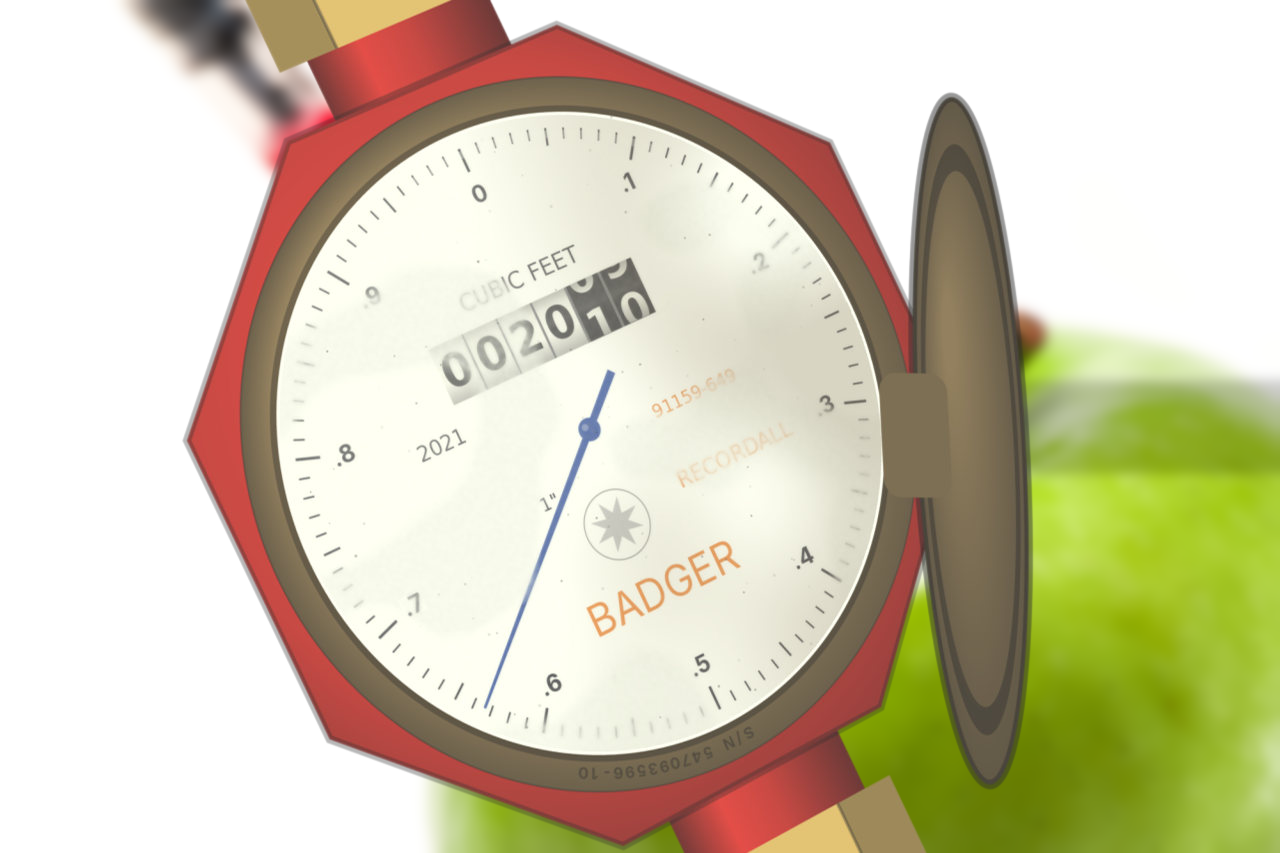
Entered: 2009.63 ft³
